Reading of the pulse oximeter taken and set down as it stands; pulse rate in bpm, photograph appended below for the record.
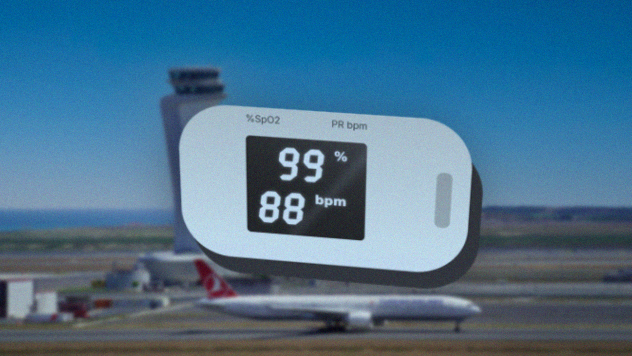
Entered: 88 bpm
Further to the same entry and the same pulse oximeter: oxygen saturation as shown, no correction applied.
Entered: 99 %
